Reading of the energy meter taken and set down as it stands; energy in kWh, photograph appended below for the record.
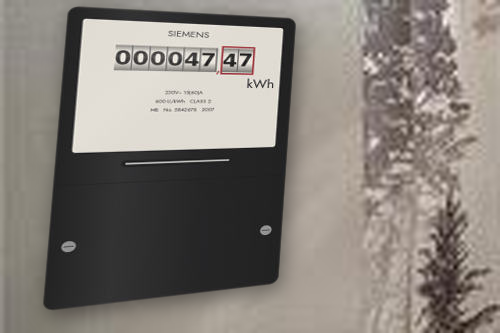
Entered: 47.47 kWh
